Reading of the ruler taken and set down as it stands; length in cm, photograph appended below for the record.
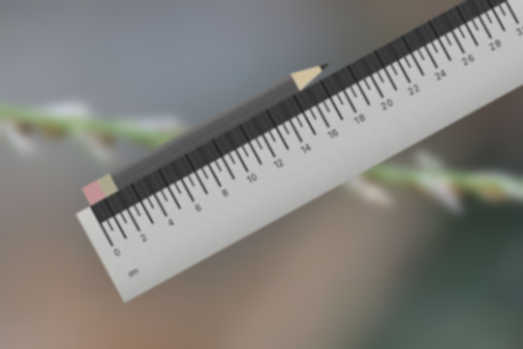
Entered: 18 cm
